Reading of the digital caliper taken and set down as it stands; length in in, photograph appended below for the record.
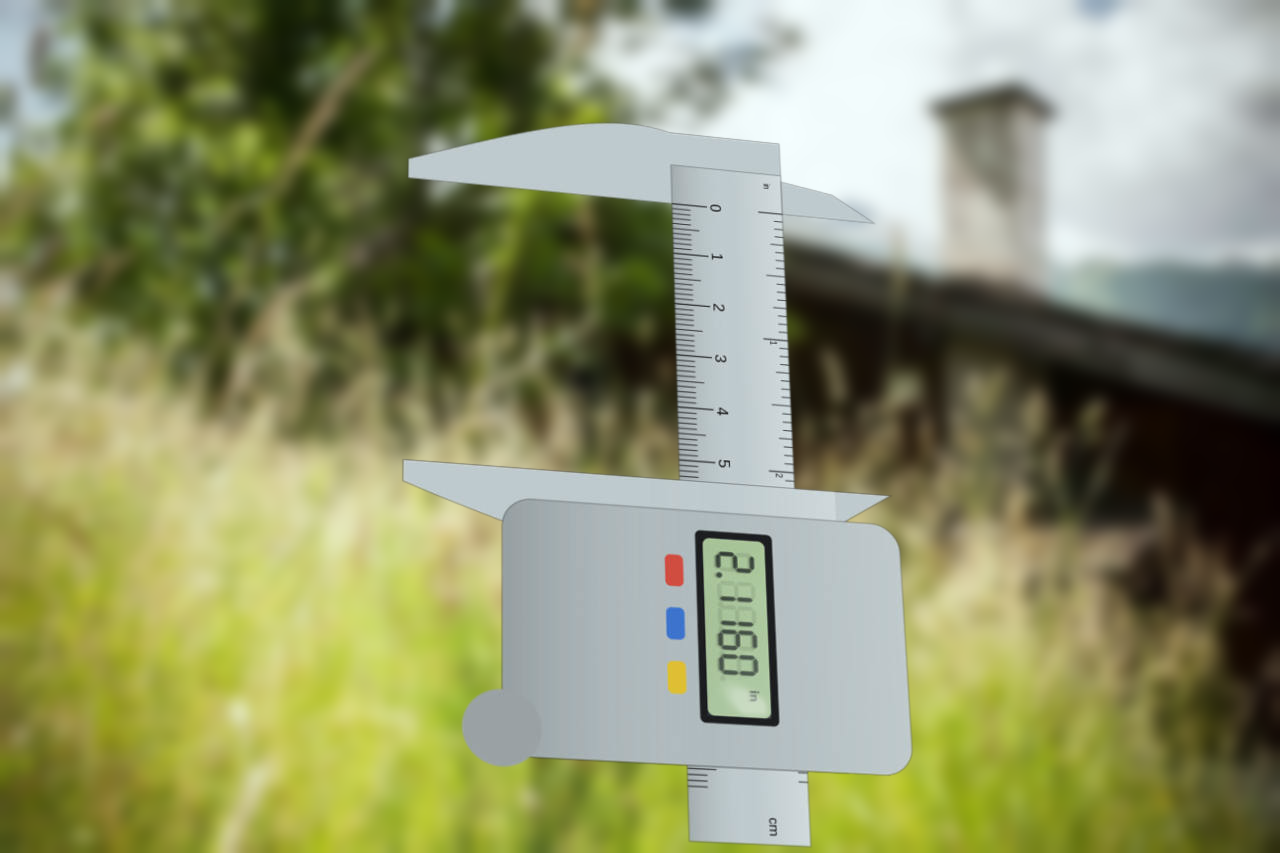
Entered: 2.1160 in
